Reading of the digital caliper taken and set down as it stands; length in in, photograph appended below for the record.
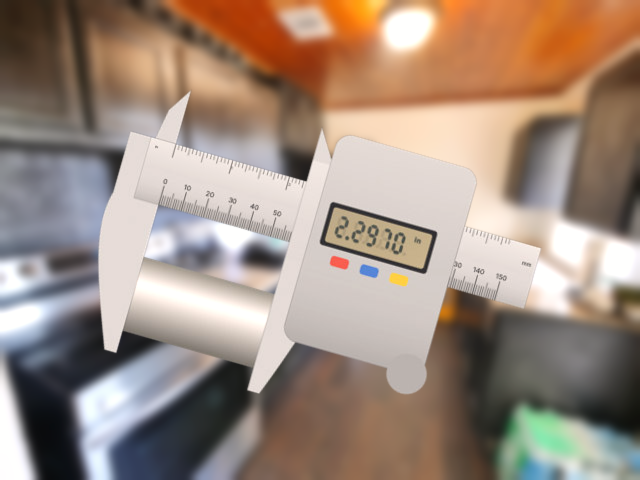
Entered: 2.2970 in
